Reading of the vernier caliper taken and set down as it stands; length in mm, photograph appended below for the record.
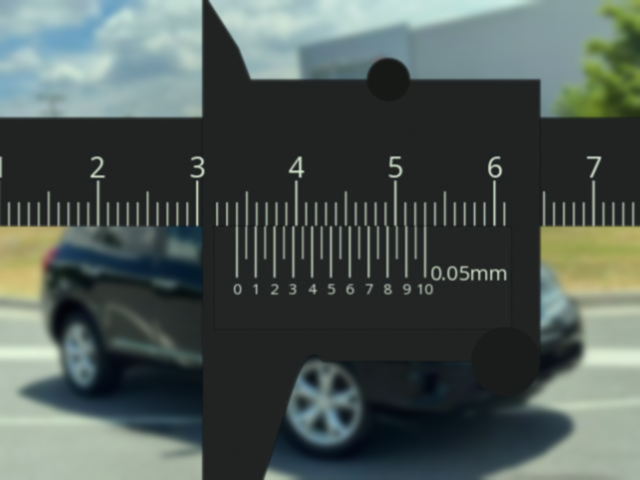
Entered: 34.0 mm
